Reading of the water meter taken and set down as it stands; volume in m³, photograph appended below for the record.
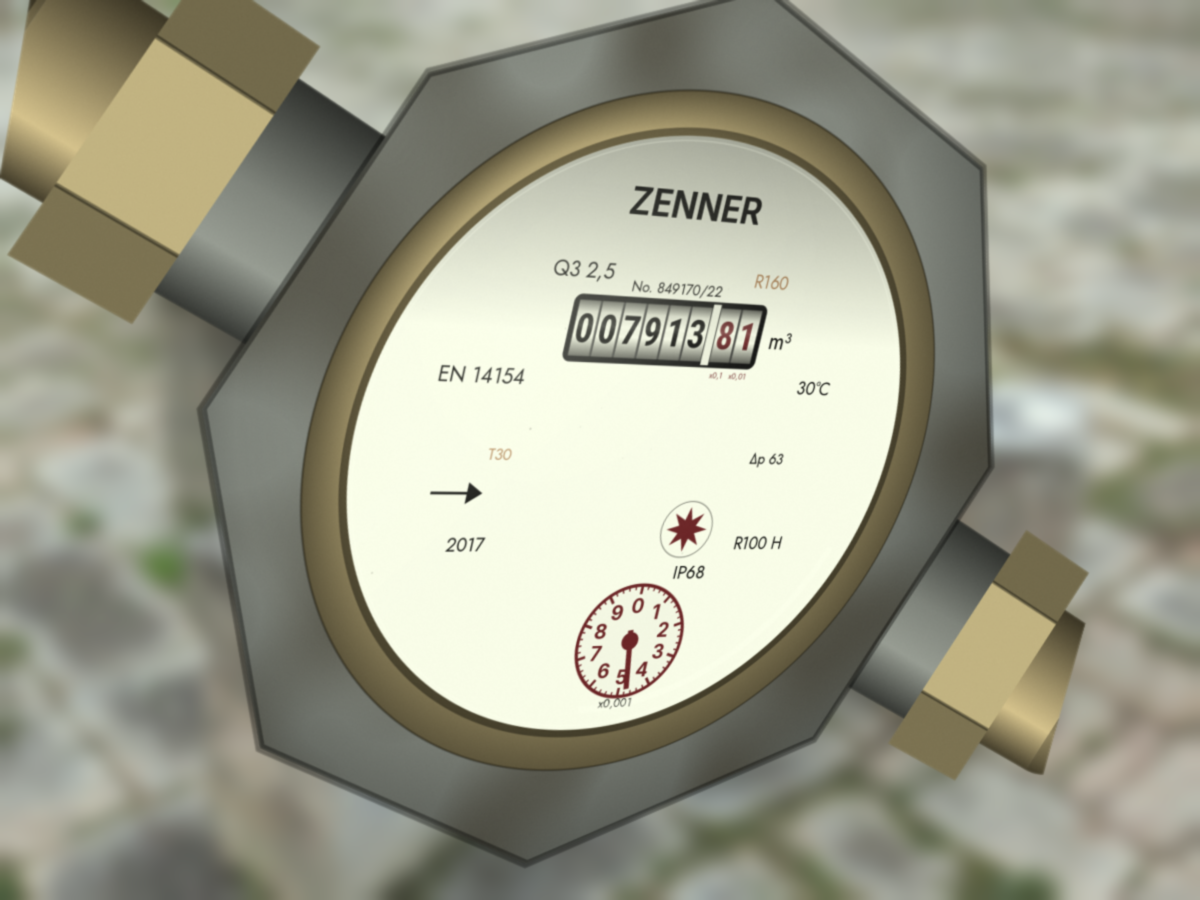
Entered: 7913.814 m³
